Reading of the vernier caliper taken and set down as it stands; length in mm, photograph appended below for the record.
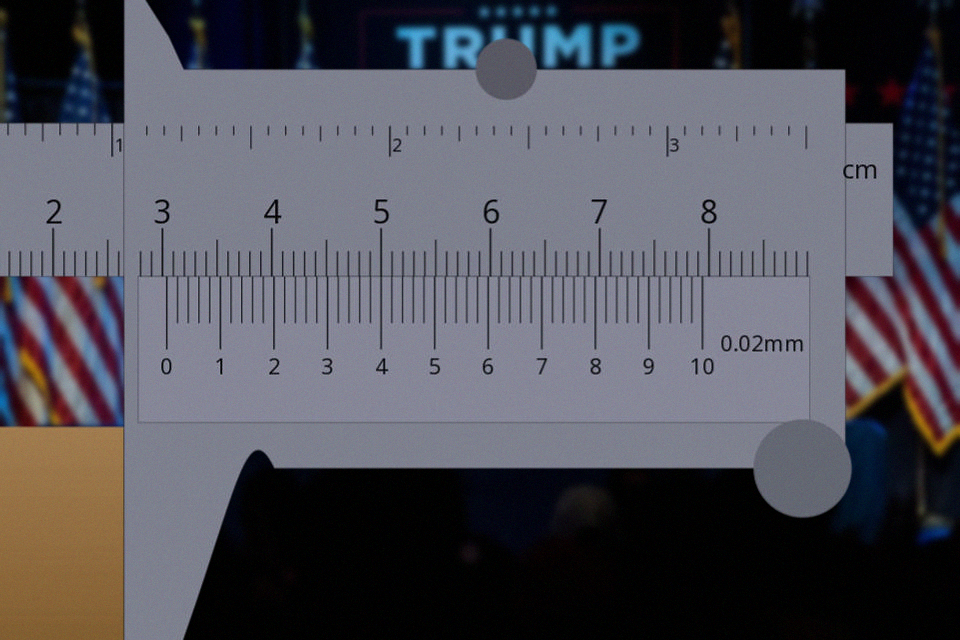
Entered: 30.4 mm
